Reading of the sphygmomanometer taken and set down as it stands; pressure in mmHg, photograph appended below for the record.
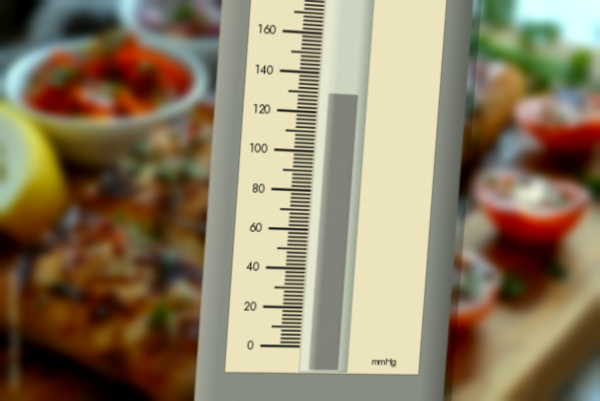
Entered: 130 mmHg
